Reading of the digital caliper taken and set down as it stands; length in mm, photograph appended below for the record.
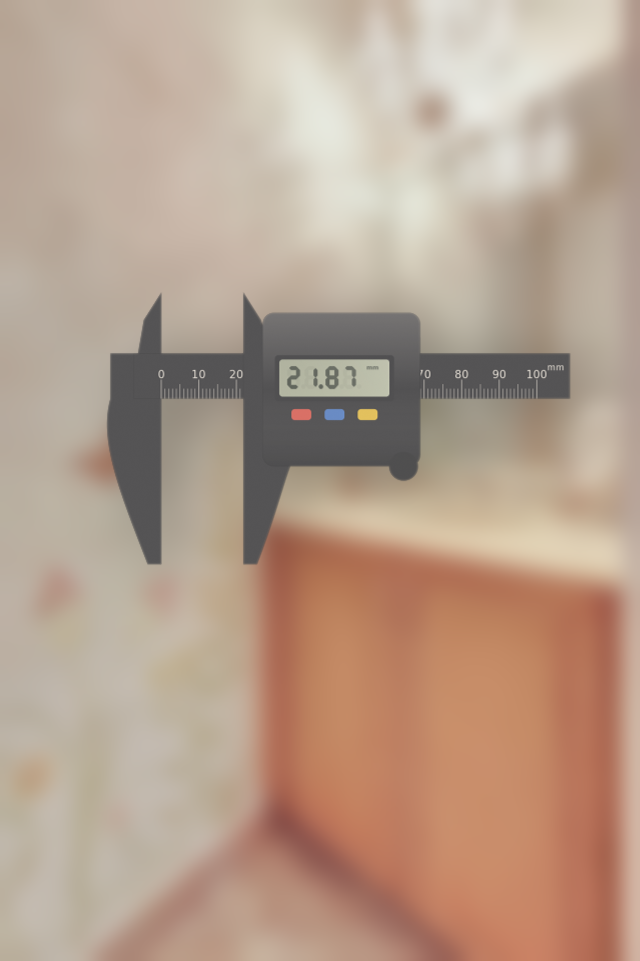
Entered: 21.87 mm
